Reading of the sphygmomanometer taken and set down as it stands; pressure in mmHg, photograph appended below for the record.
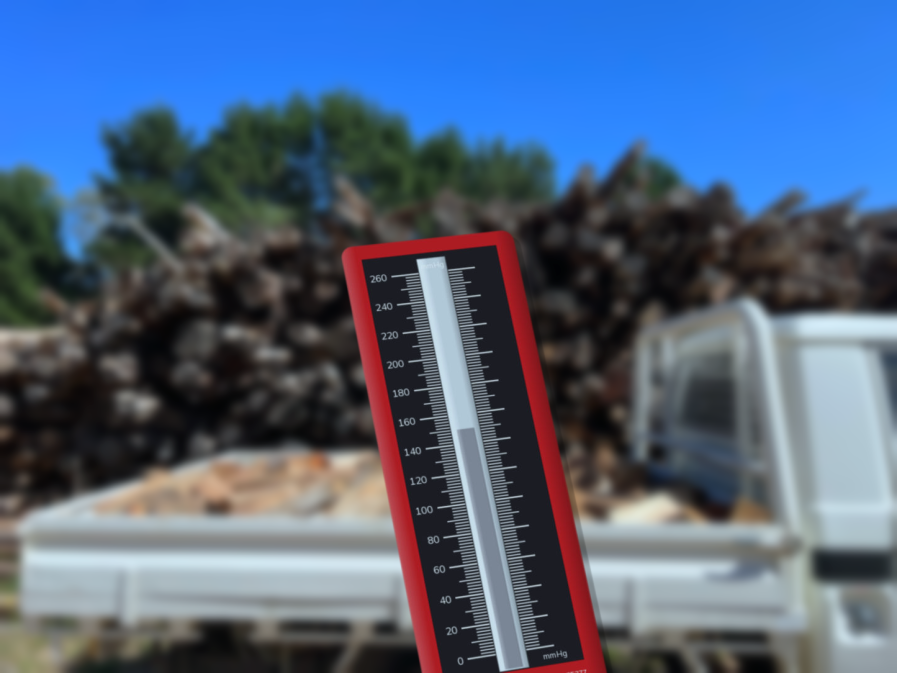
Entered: 150 mmHg
